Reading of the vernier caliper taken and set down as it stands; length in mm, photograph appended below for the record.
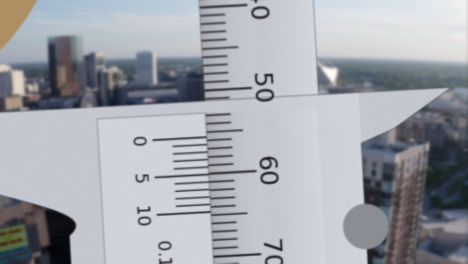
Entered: 55.6 mm
